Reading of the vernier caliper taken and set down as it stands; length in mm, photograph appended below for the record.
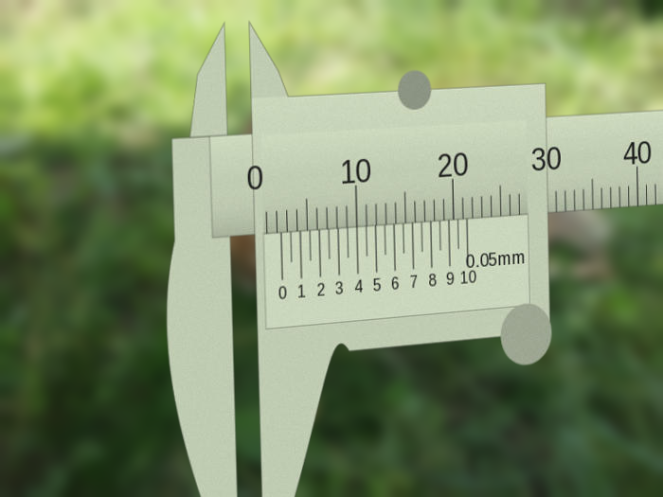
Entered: 2.4 mm
